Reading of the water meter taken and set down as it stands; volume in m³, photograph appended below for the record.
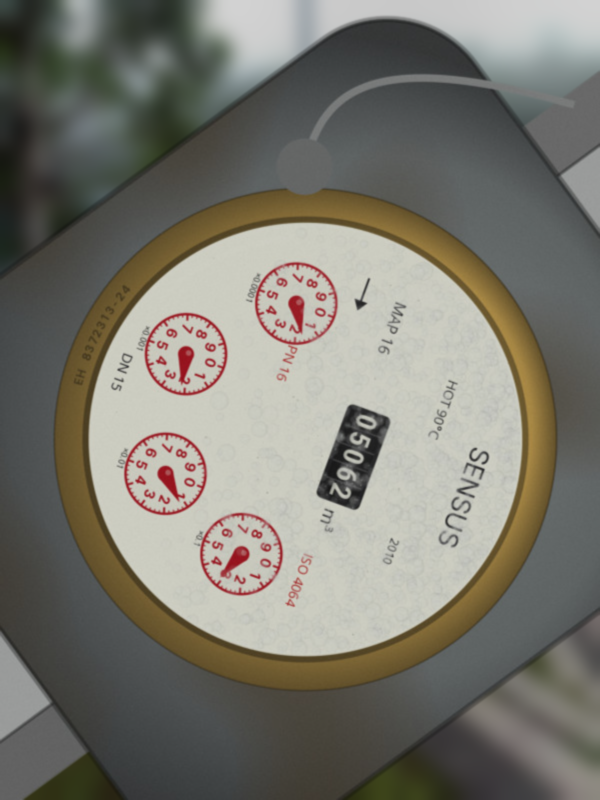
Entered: 5062.3121 m³
